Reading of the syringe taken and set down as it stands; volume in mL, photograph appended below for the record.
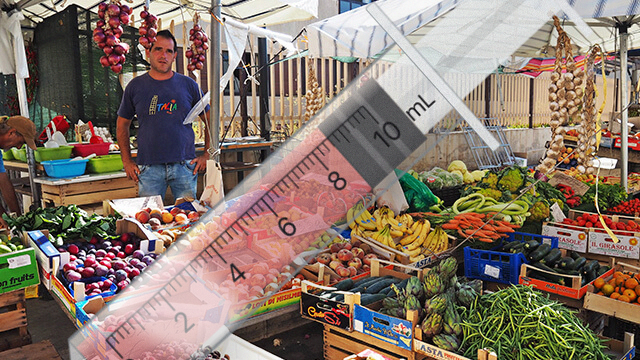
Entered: 8.6 mL
